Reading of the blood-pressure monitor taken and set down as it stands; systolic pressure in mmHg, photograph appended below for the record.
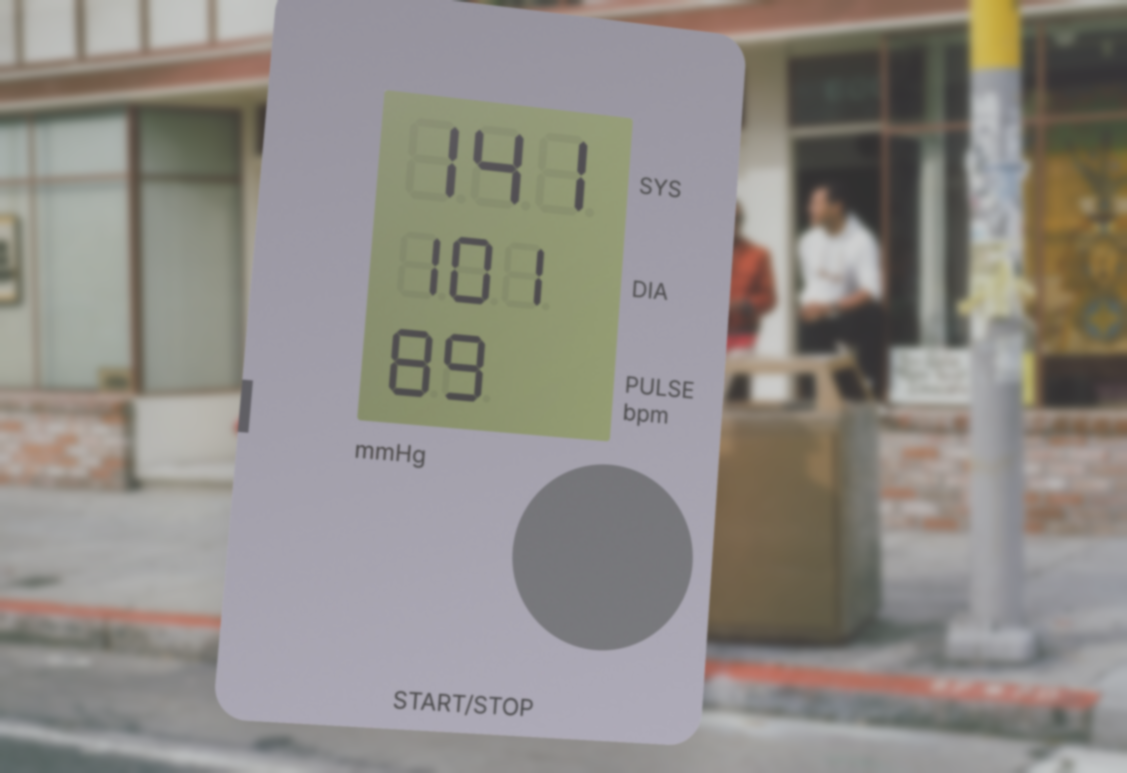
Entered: 141 mmHg
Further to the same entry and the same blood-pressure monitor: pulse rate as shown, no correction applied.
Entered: 89 bpm
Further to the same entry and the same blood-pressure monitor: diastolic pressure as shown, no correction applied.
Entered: 101 mmHg
